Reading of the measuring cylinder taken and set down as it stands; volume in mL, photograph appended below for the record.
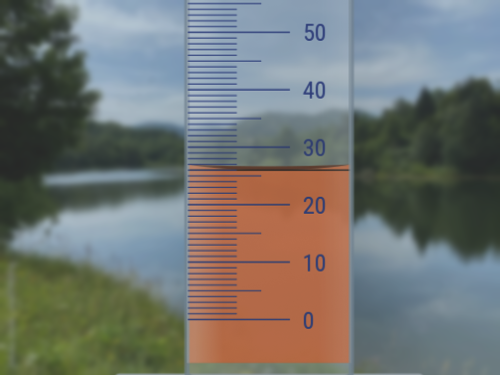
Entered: 26 mL
